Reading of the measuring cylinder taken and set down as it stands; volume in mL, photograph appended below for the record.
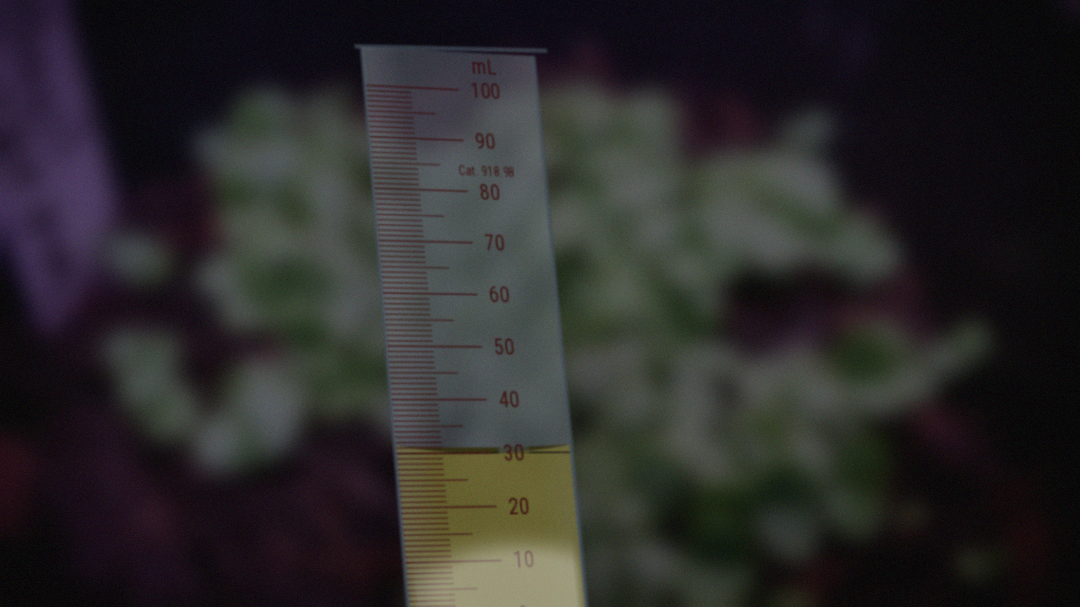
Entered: 30 mL
